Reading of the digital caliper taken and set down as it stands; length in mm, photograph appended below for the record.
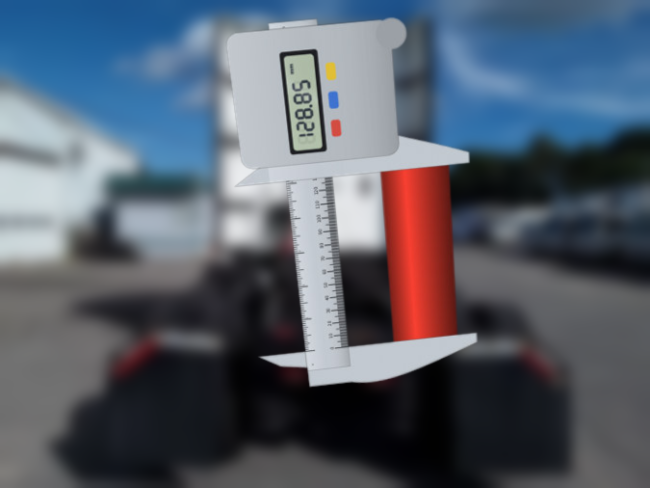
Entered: 128.85 mm
